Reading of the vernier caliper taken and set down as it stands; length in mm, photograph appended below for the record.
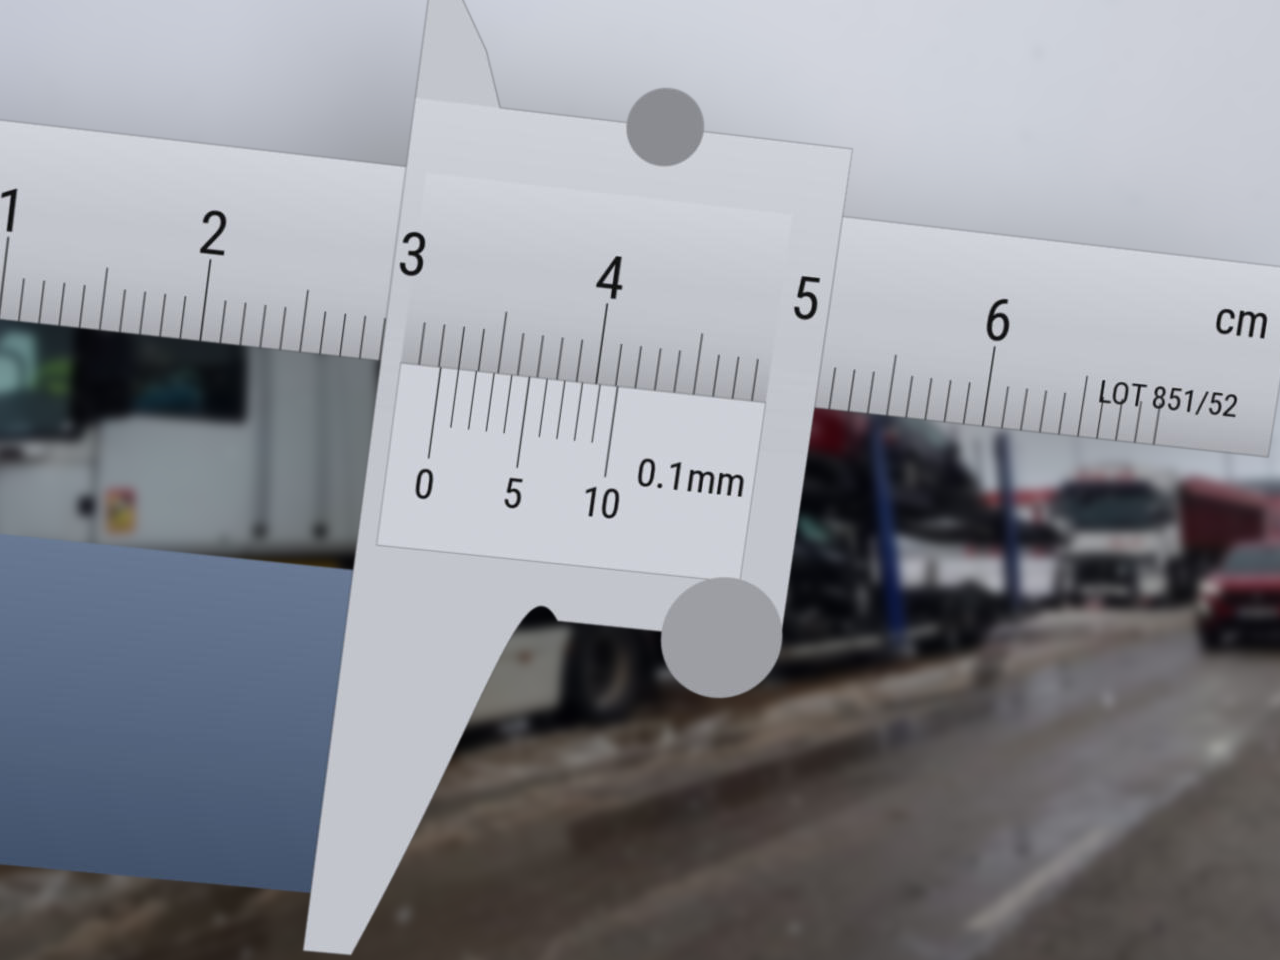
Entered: 32.1 mm
